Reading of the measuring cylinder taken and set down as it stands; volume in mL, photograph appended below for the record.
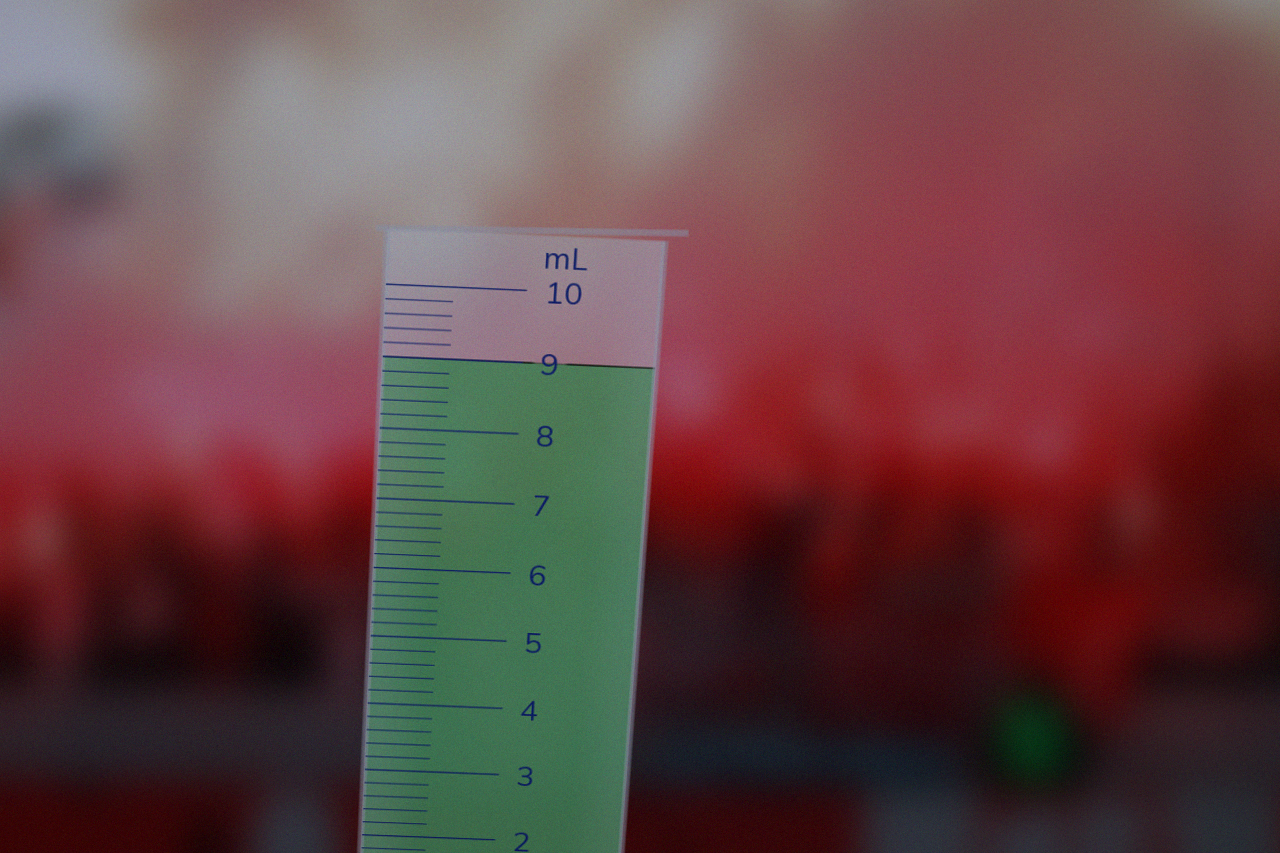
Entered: 9 mL
